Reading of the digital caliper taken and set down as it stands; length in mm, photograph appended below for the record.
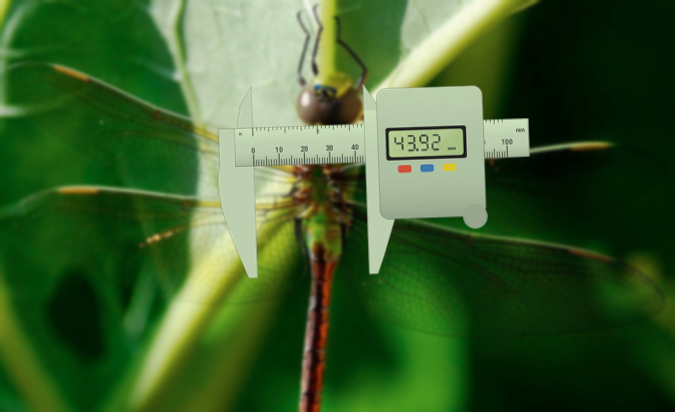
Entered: 43.92 mm
